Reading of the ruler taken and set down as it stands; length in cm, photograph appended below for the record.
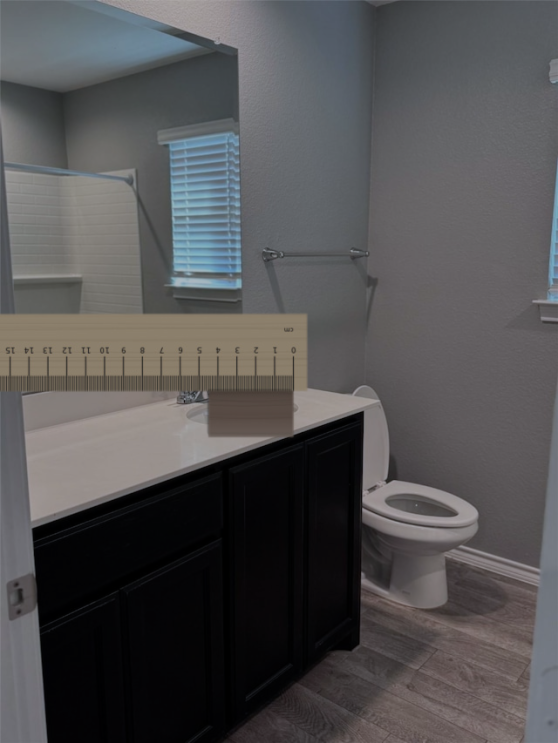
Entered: 4.5 cm
